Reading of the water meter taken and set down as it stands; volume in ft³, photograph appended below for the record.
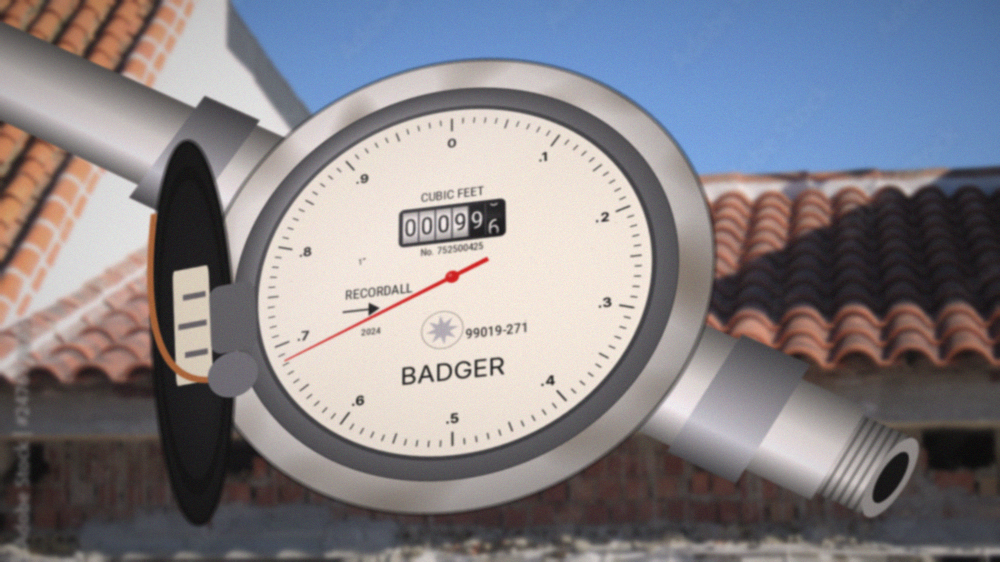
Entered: 995.68 ft³
